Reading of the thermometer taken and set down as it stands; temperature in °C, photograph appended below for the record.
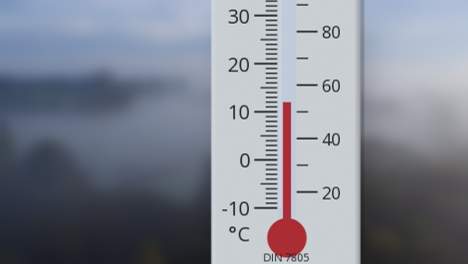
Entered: 12 °C
